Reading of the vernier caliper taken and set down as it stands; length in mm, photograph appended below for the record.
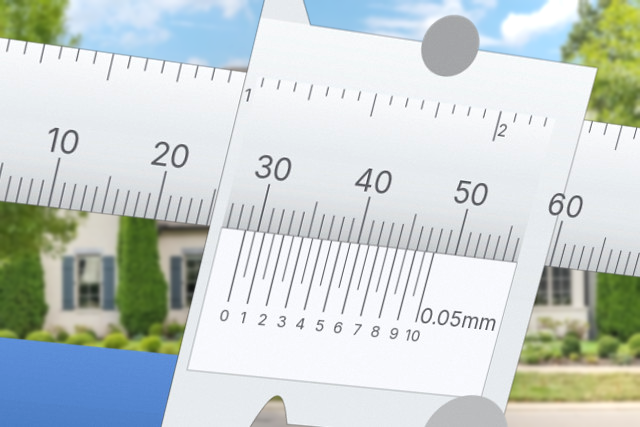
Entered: 28.8 mm
